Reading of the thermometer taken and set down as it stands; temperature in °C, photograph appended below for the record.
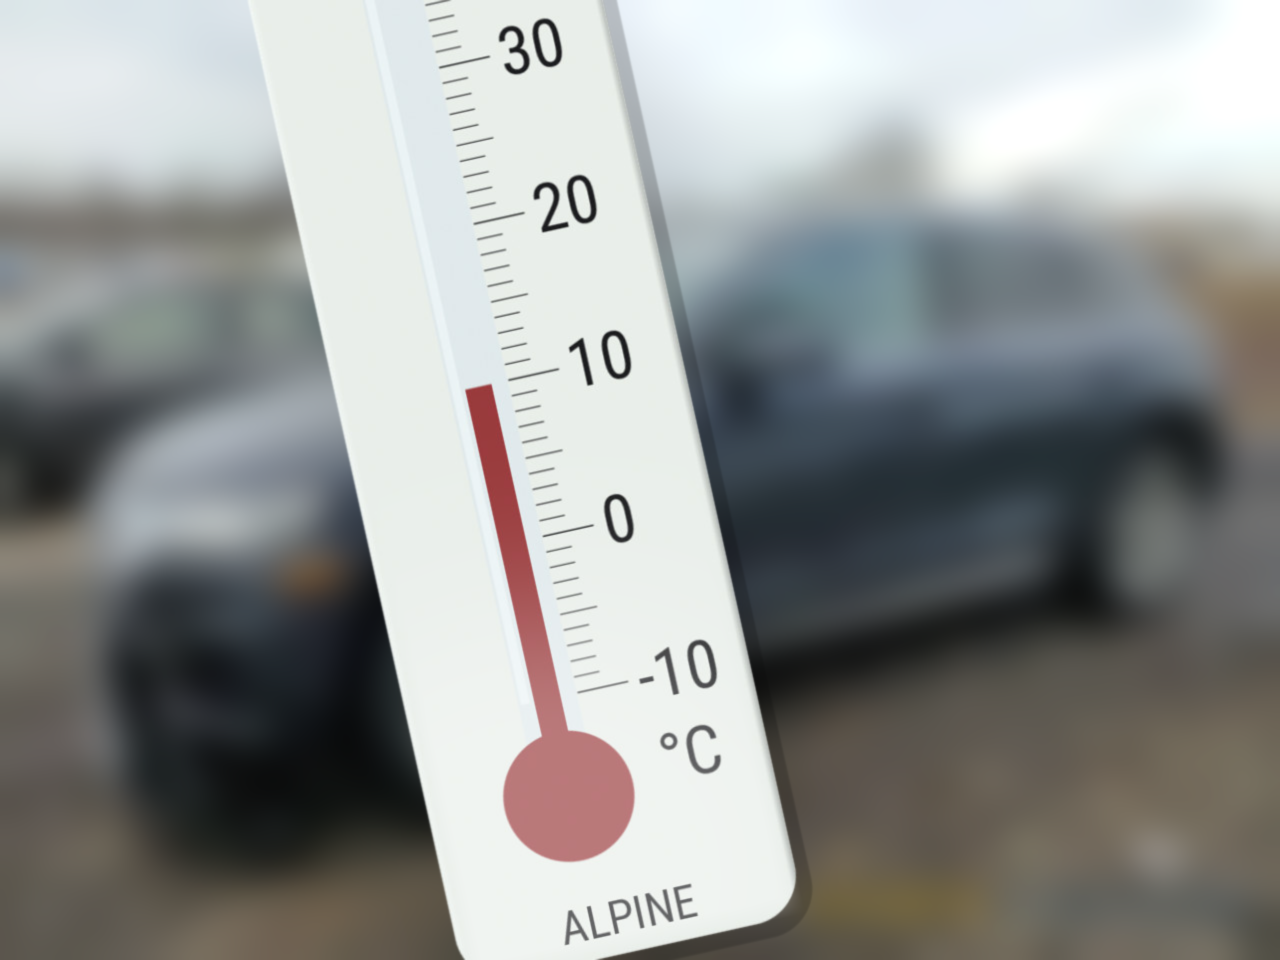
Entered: 10 °C
